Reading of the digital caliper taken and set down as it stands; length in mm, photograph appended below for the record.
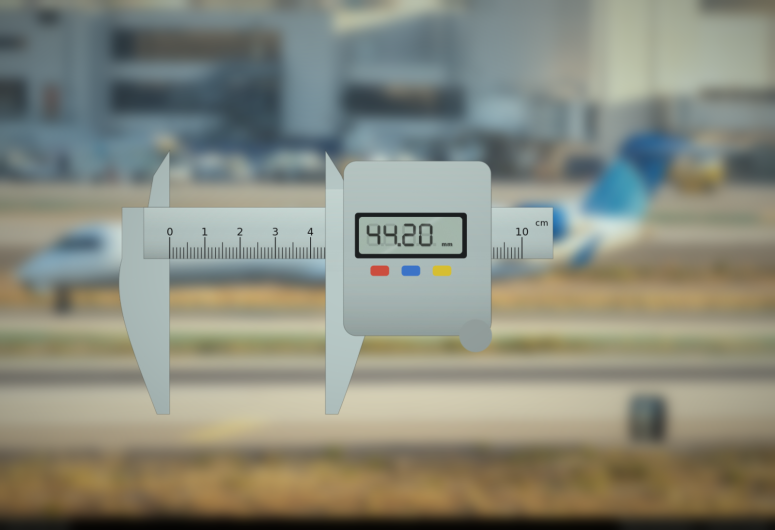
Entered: 44.20 mm
